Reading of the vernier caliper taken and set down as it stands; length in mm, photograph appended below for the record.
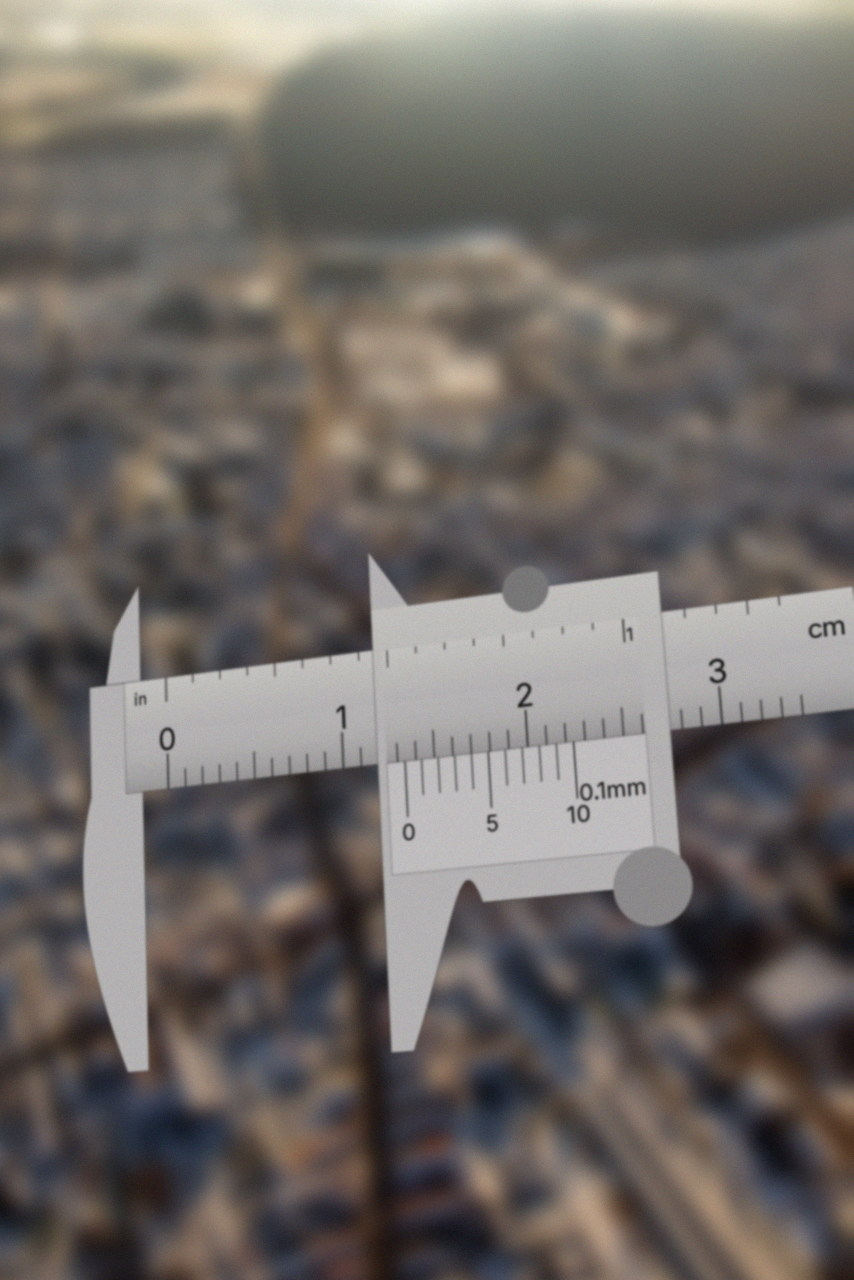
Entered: 13.4 mm
